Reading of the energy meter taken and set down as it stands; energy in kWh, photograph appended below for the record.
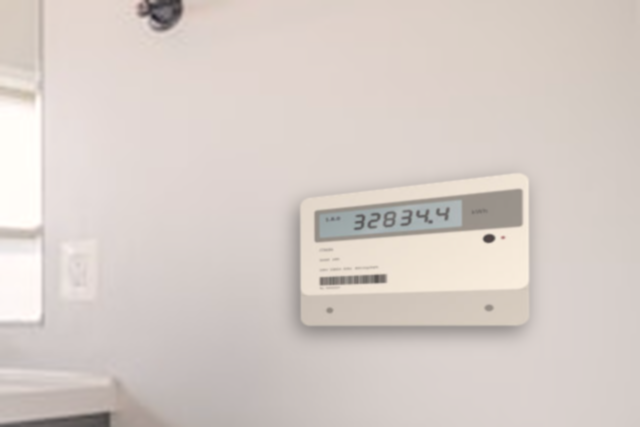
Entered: 32834.4 kWh
